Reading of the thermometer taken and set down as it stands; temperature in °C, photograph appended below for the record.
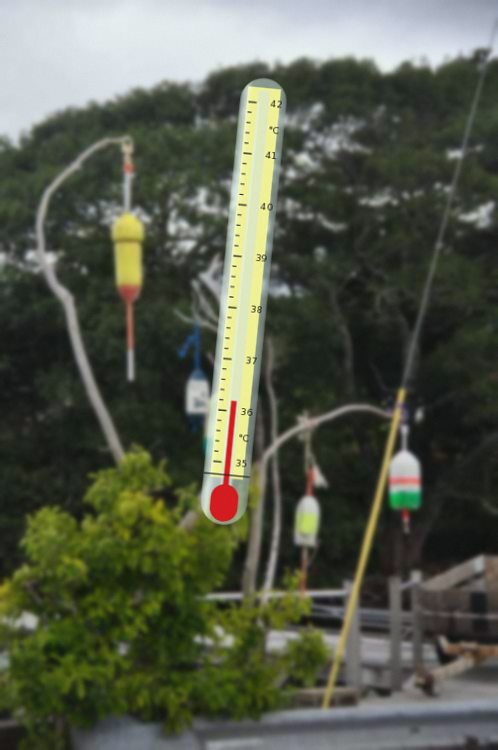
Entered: 36.2 °C
